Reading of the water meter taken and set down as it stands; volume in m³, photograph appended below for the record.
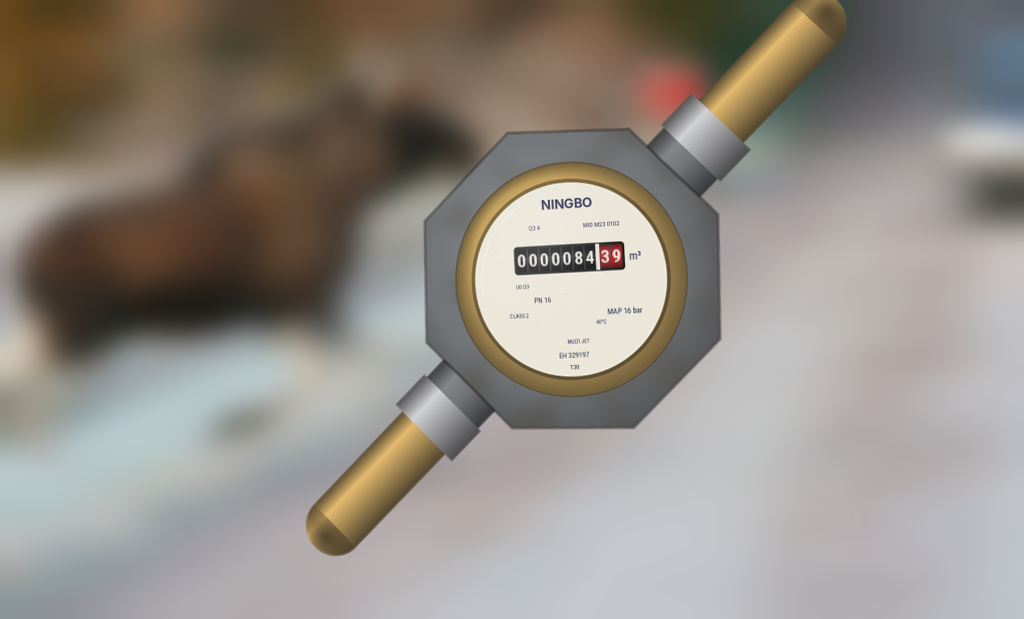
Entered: 84.39 m³
